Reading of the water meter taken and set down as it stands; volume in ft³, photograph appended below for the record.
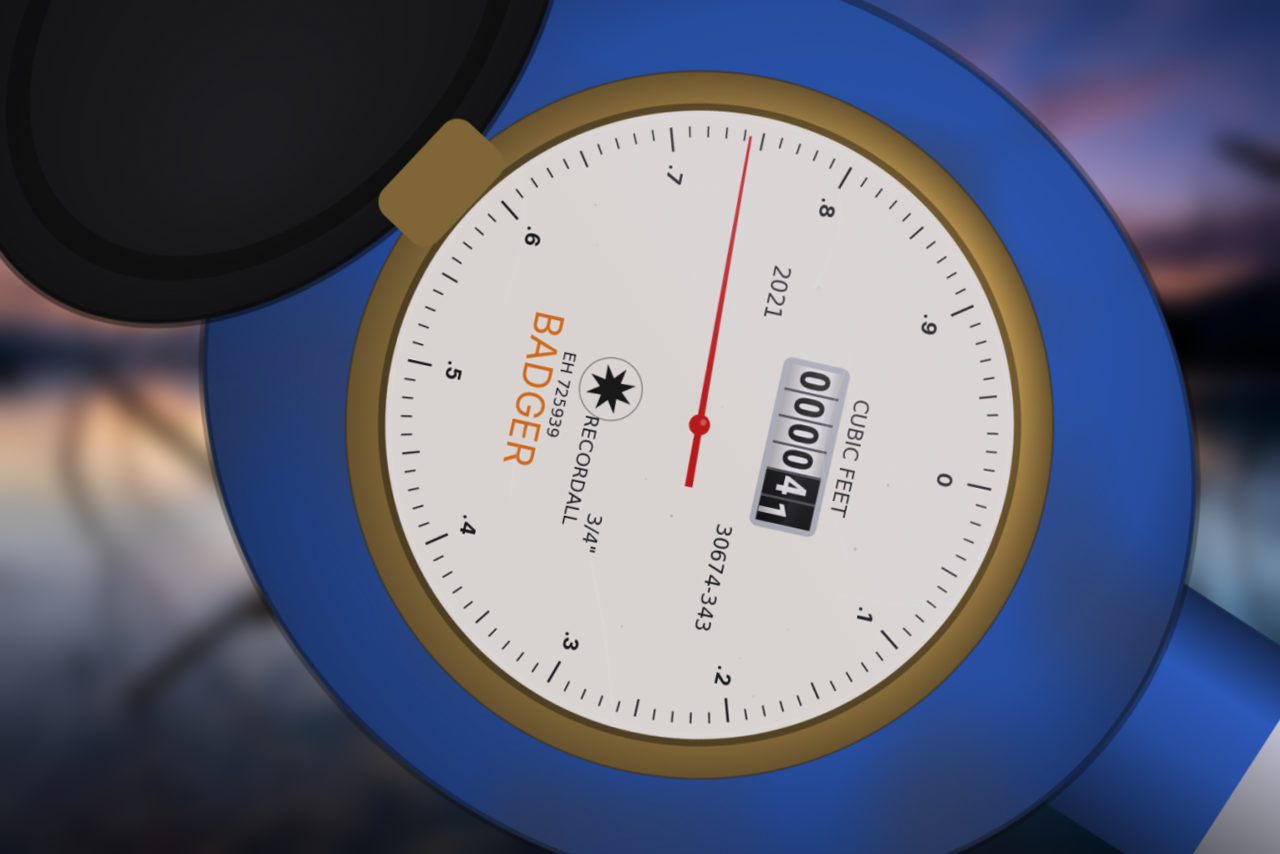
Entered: 40.74 ft³
